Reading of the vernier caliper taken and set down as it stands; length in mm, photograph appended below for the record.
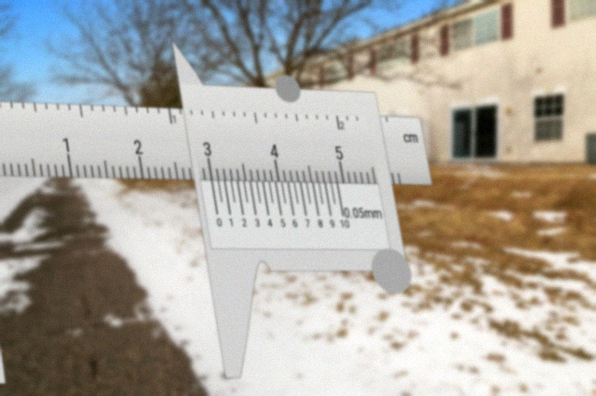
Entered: 30.0 mm
